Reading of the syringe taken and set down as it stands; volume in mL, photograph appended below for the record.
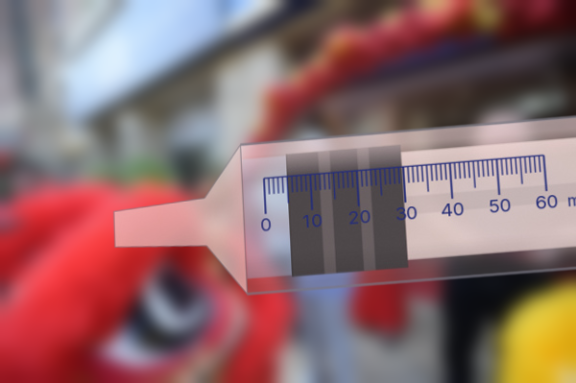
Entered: 5 mL
